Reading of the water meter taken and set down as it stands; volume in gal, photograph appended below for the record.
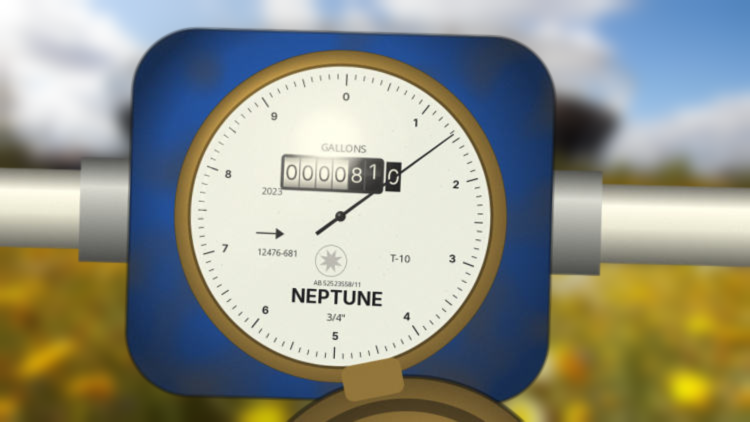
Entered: 811.4 gal
